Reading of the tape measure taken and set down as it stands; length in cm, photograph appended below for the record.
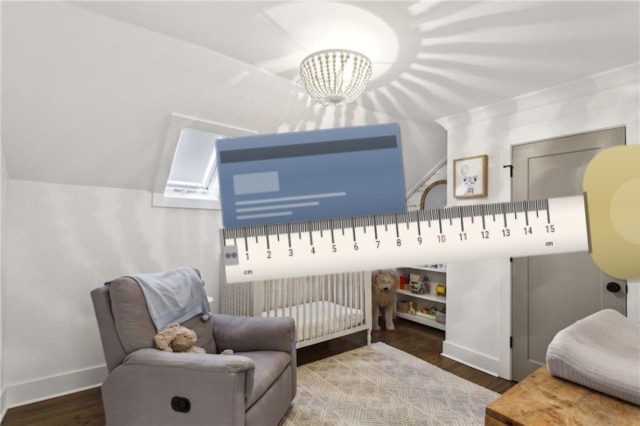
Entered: 8.5 cm
